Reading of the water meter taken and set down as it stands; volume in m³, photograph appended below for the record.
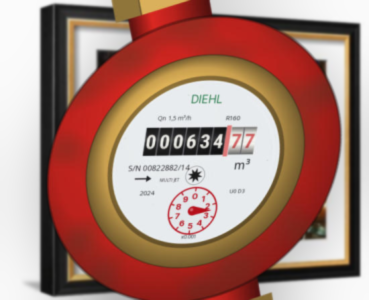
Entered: 634.772 m³
